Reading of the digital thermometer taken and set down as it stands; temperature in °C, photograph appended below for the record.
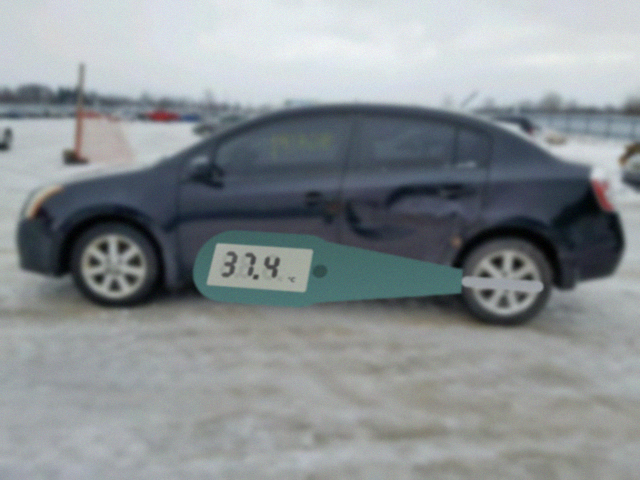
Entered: 37.4 °C
